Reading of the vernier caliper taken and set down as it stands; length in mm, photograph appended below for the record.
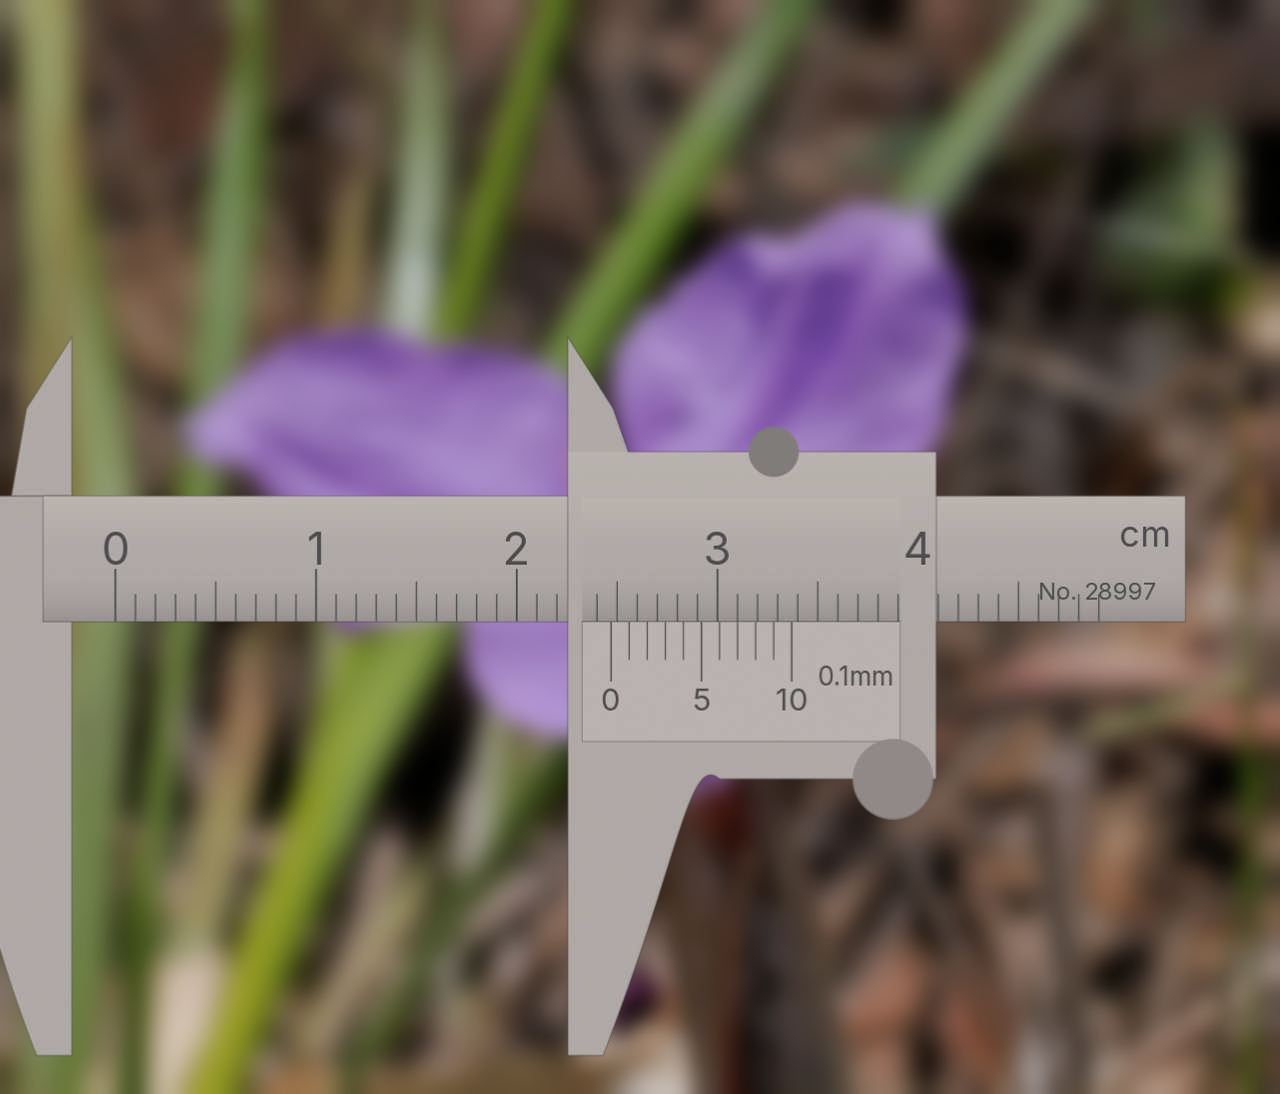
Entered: 24.7 mm
